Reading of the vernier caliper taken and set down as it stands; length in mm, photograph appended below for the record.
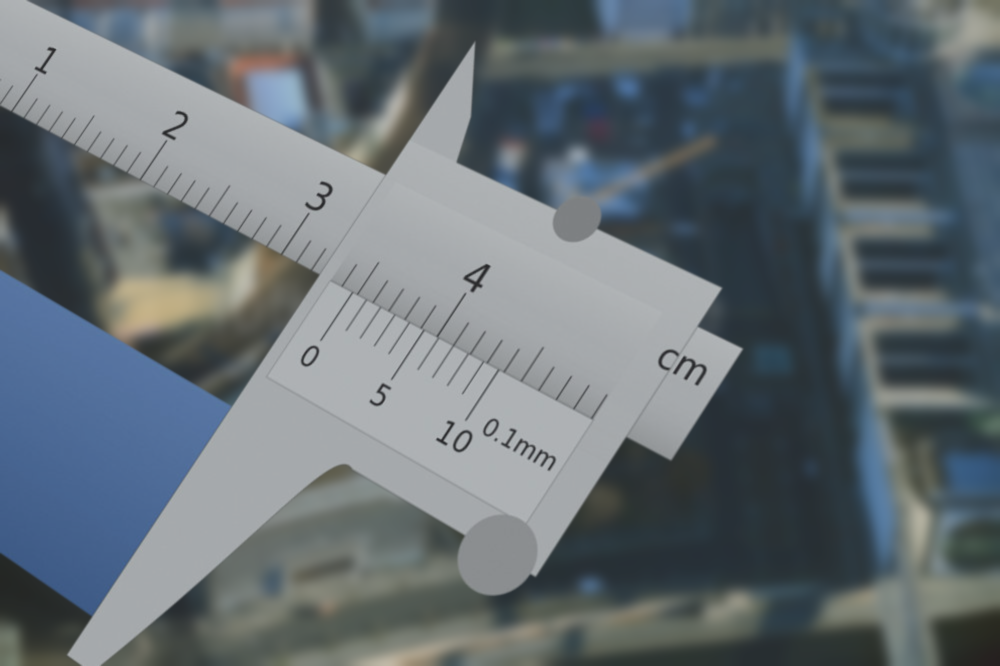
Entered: 34.7 mm
